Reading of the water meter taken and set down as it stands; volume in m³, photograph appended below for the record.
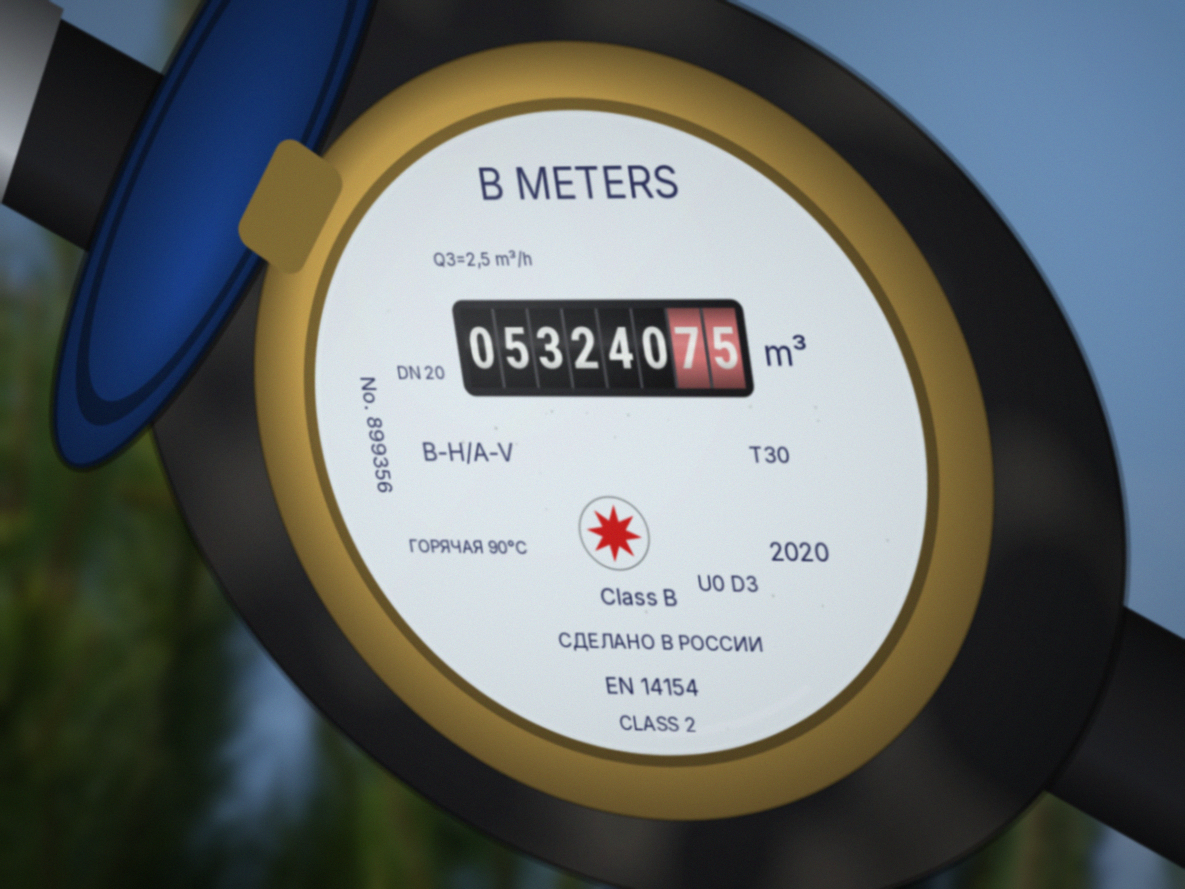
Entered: 53240.75 m³
